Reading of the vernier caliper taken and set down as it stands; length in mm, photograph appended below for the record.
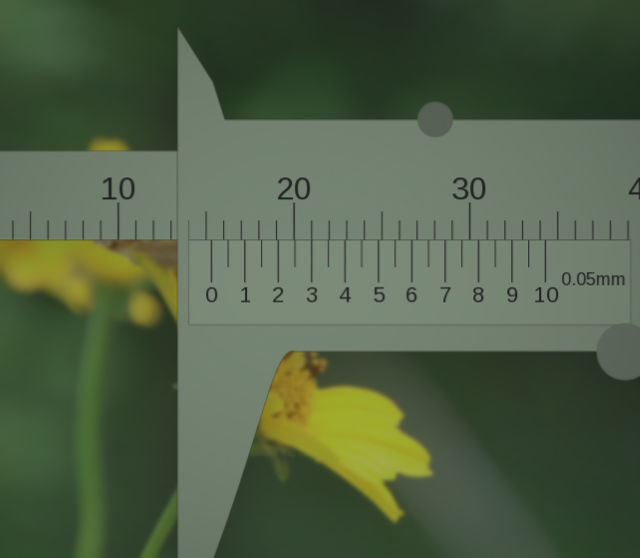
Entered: 15.3 mm
